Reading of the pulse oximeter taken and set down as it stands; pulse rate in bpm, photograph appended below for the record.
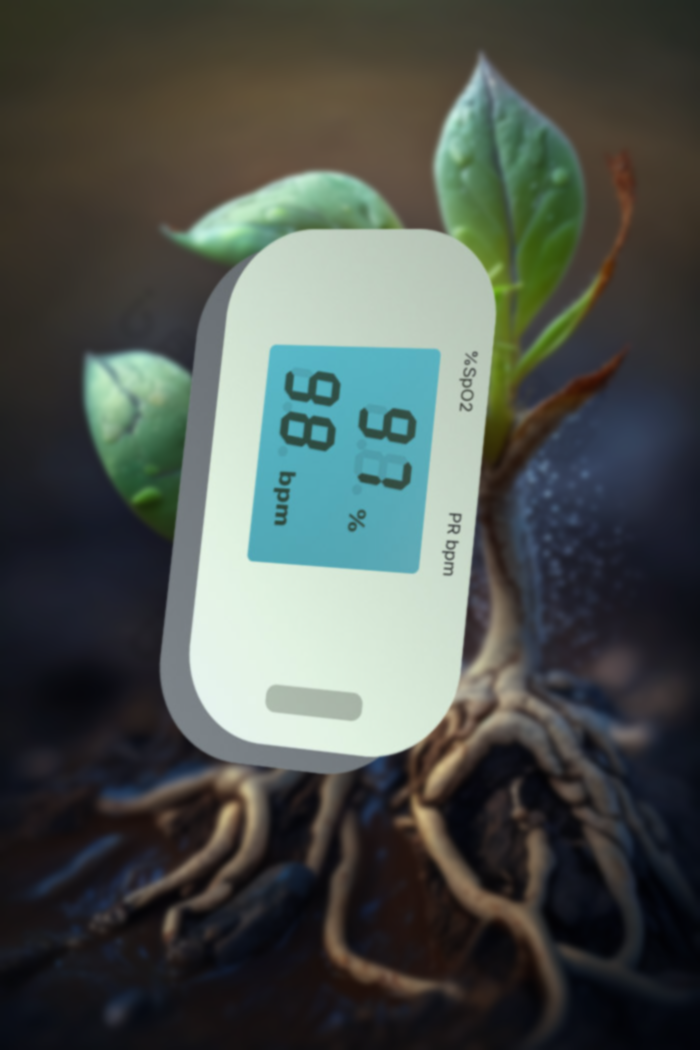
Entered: 98 bpm
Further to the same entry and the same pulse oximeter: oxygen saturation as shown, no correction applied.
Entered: 97 %
